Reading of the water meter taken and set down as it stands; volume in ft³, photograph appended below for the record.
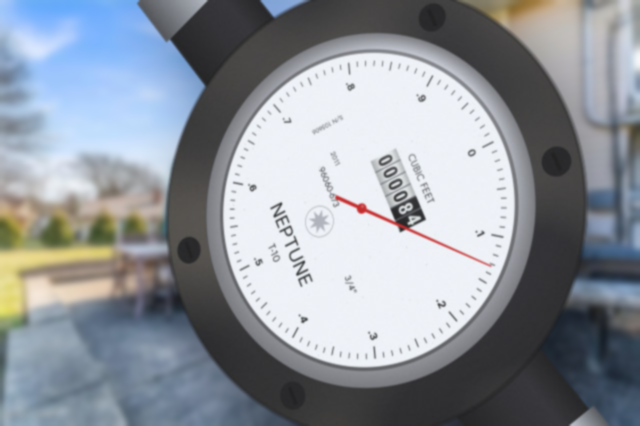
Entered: 84.13 ft³
